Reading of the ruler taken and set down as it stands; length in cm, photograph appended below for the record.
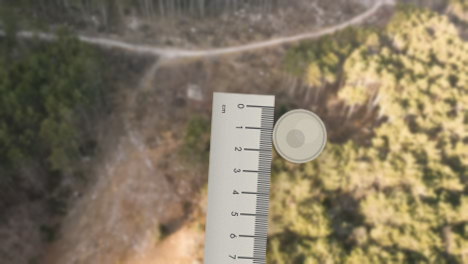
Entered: 2.5 cm
